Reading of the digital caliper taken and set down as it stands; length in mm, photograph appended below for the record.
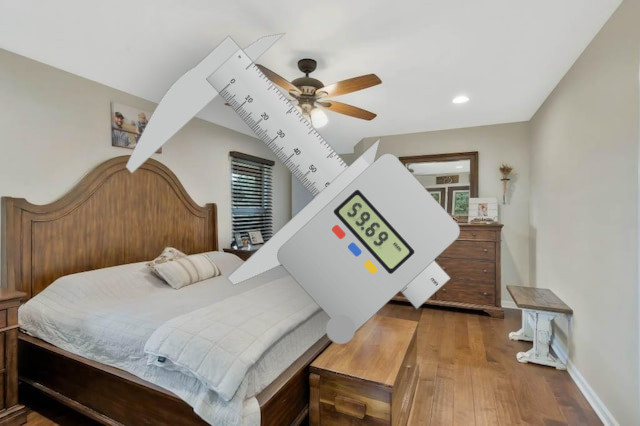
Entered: 59.69 mm
